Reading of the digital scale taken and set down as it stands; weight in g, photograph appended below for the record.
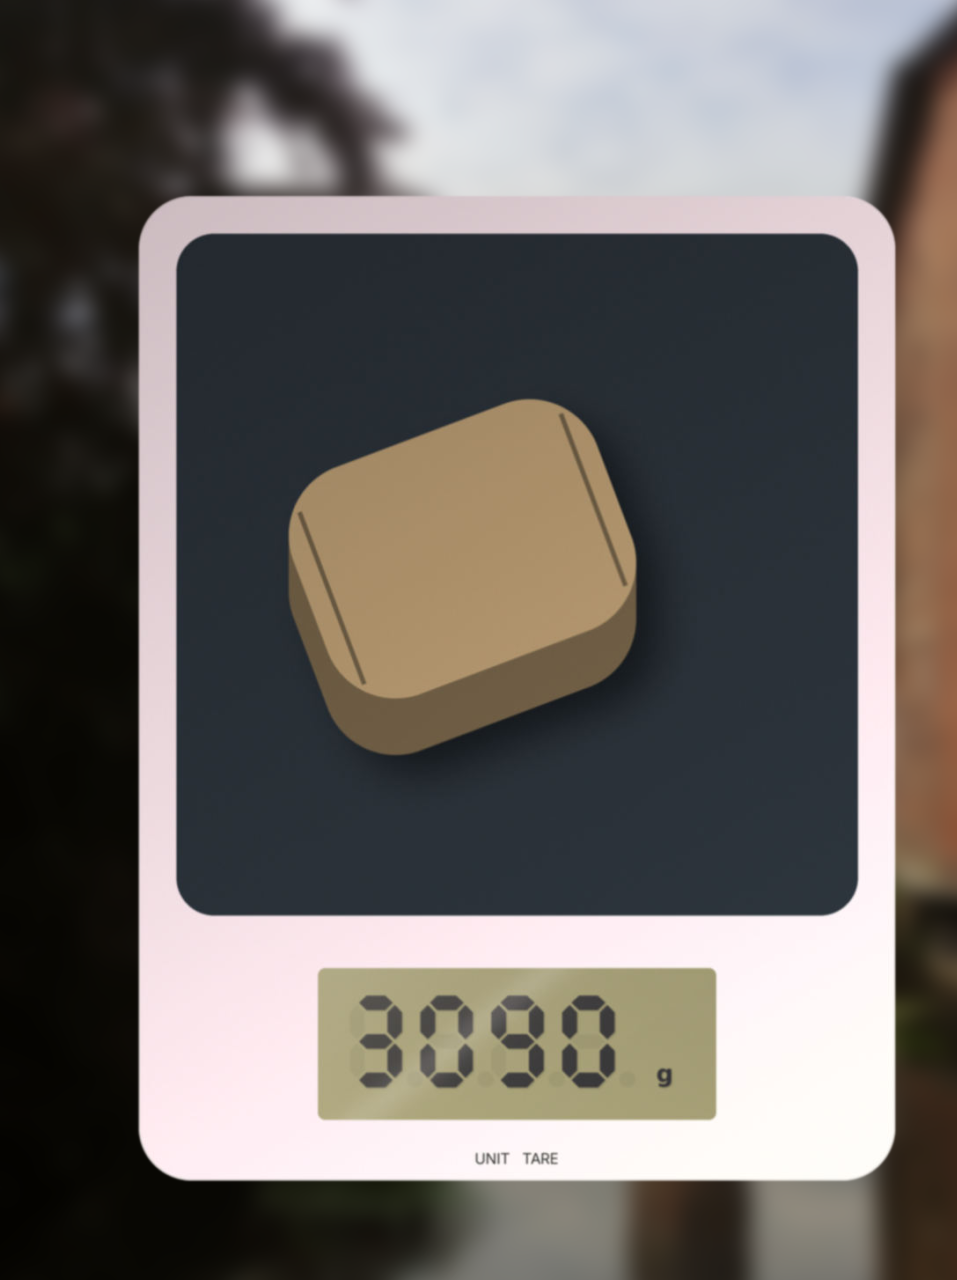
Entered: 3090 g
